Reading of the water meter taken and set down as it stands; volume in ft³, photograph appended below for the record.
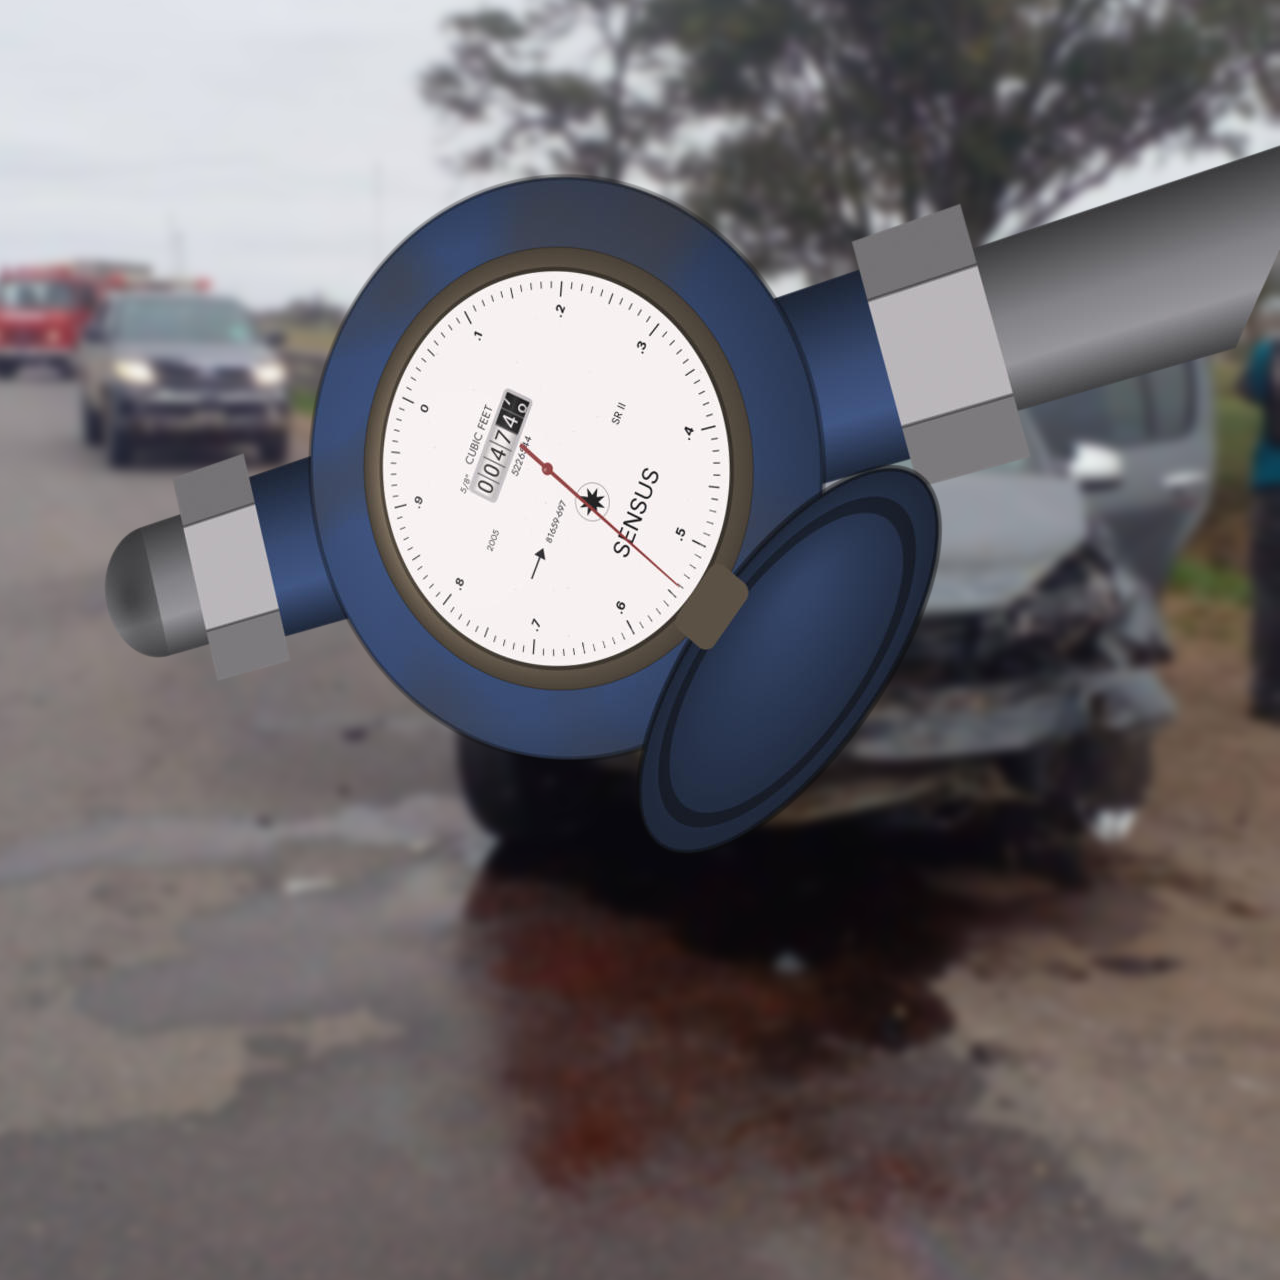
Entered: 4747.54 ft³
